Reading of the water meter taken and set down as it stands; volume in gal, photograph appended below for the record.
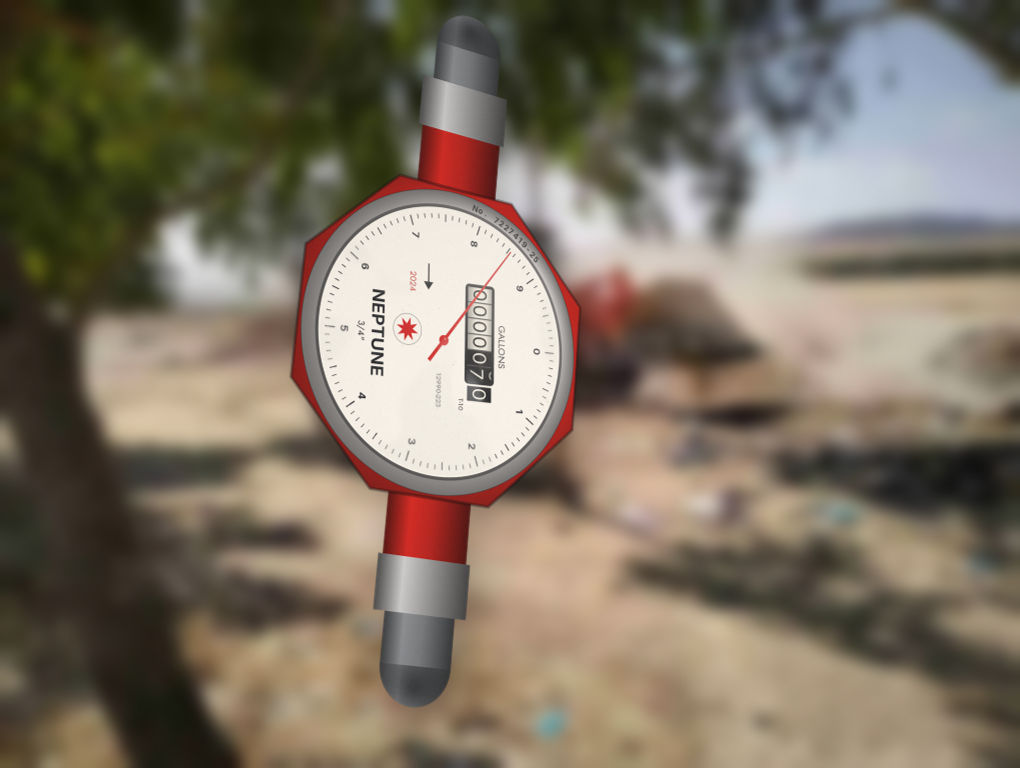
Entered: 68.5 gal
